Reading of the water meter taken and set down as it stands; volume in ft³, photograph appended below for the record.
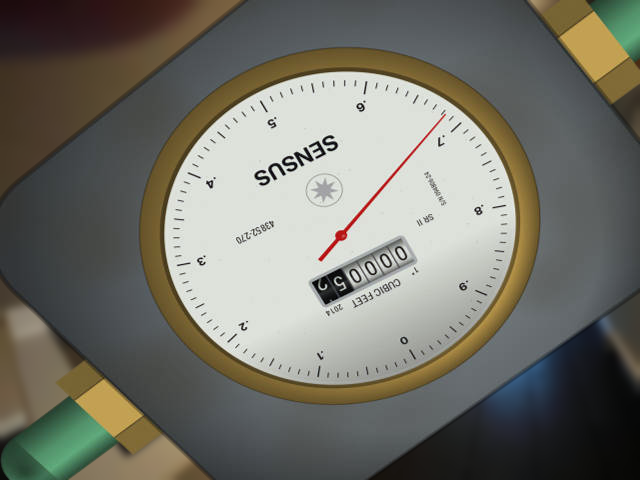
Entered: 51.68 ft³
